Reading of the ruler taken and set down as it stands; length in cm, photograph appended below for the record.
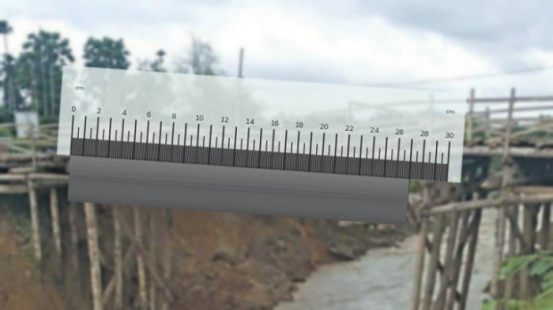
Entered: 27 cm
